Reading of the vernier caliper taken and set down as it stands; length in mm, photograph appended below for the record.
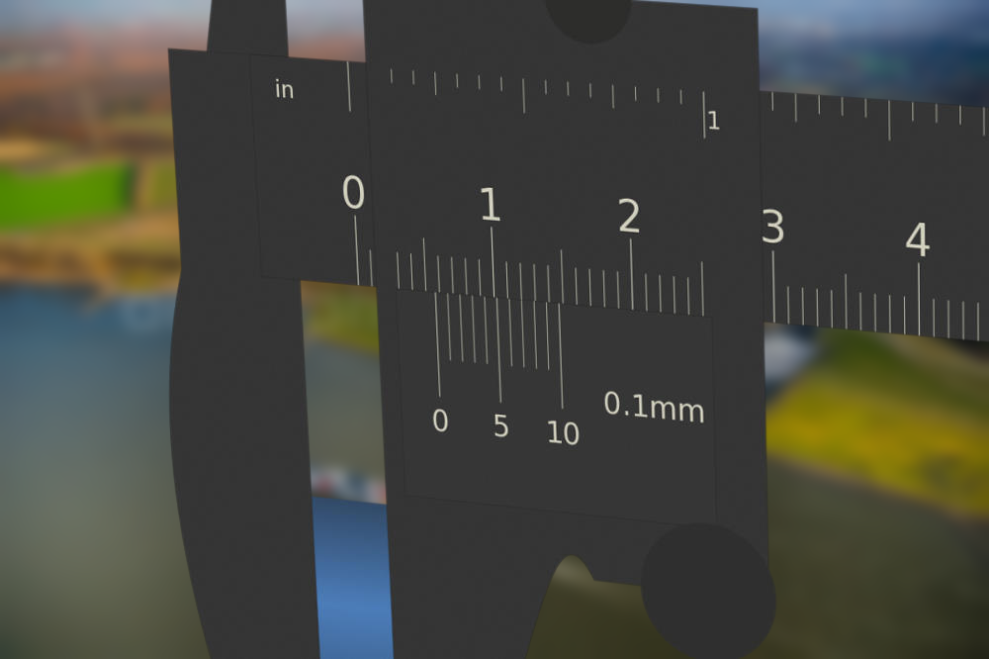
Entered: 5.7 mm
